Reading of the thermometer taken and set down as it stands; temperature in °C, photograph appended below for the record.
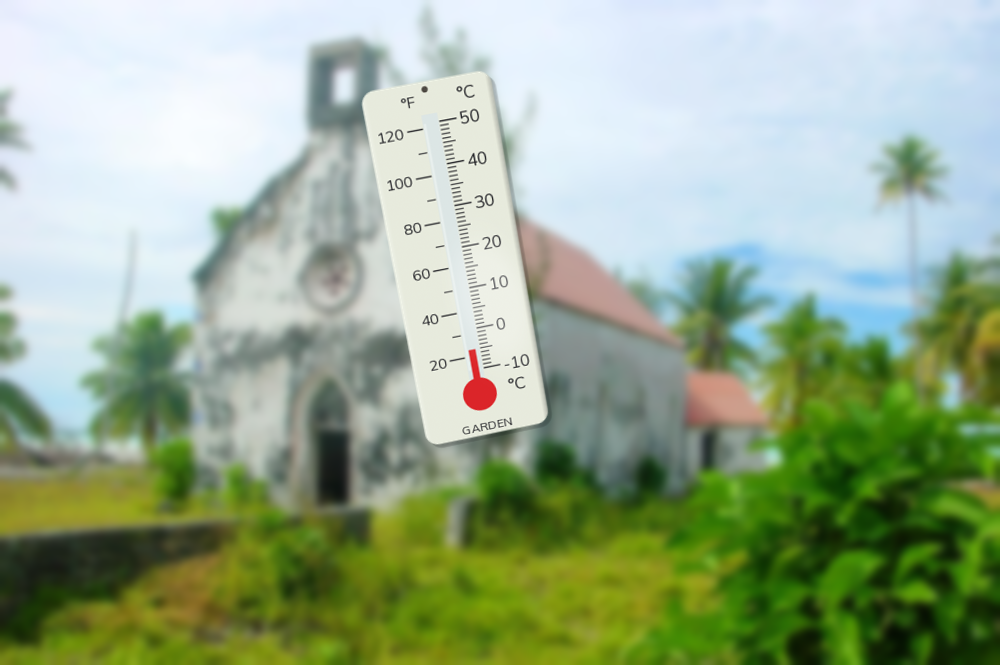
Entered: -5 °C
